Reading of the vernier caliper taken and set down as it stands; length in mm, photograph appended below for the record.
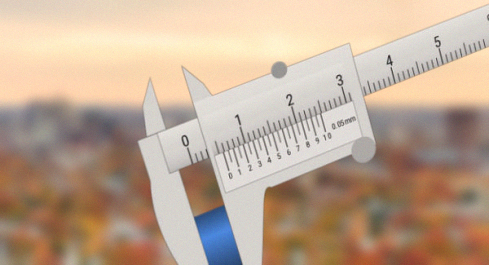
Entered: 5.8 mm
